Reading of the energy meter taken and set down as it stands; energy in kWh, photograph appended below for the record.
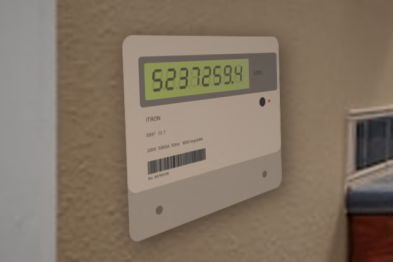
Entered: 5237259.4 kWh
